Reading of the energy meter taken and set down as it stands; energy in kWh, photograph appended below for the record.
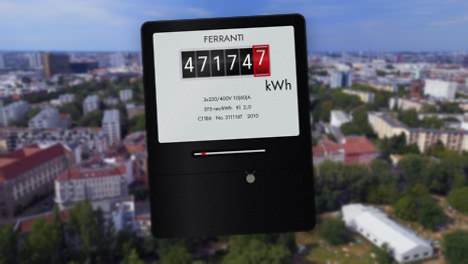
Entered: 47174.7 kWh
